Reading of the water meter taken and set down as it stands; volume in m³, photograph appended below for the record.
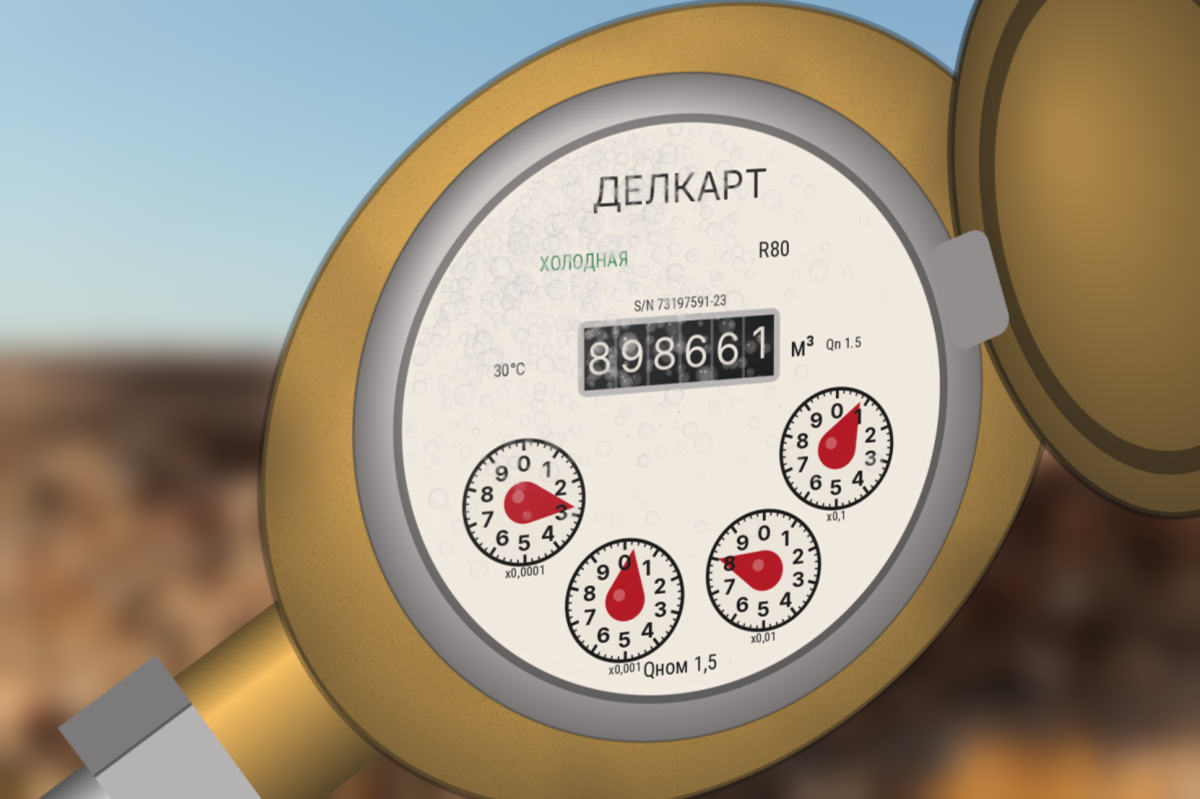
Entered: 898661.0802 m³
